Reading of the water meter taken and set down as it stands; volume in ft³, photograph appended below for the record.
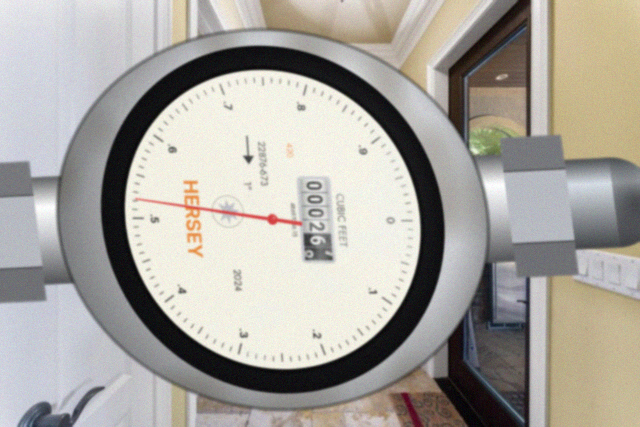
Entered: 267.52 ft³
